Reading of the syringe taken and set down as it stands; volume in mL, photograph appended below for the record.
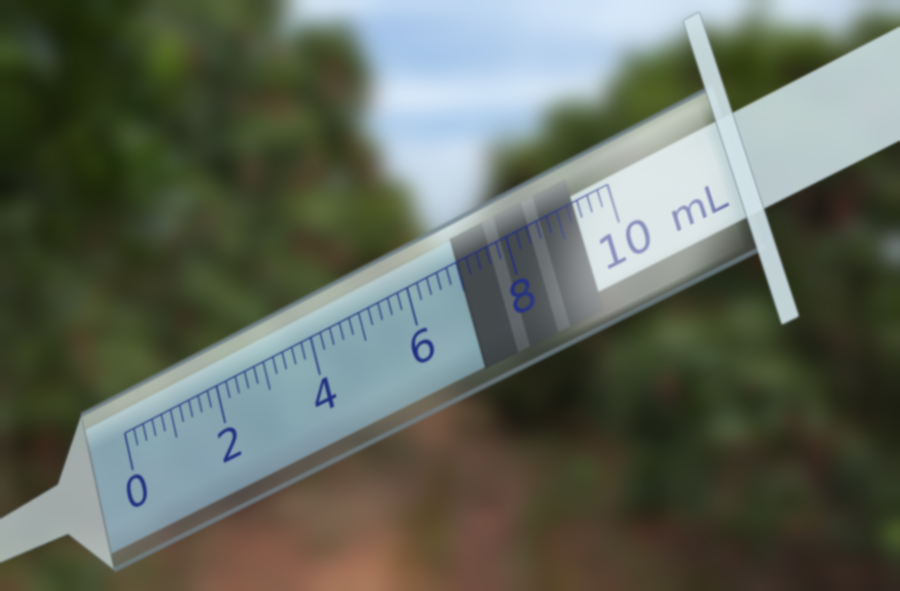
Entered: 7 mL
